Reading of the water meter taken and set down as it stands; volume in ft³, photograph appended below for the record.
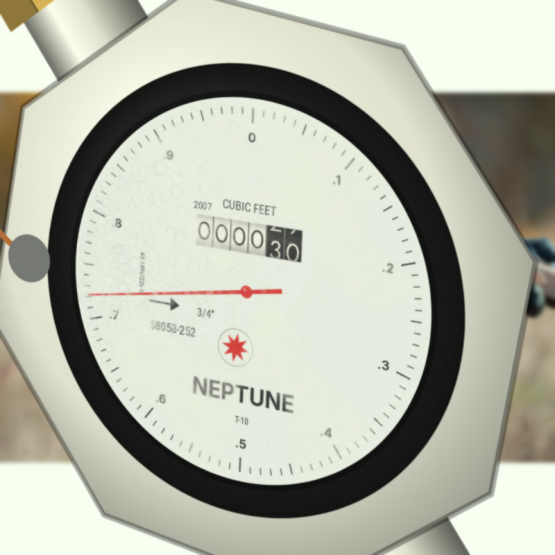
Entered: 29.72 ft³
